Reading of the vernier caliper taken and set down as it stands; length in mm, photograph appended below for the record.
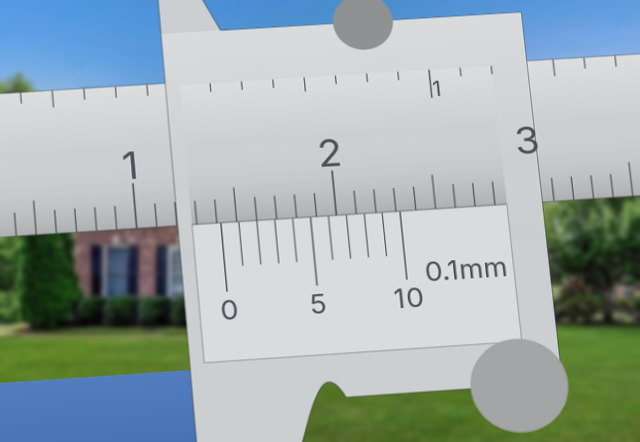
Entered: 14.2 mm
